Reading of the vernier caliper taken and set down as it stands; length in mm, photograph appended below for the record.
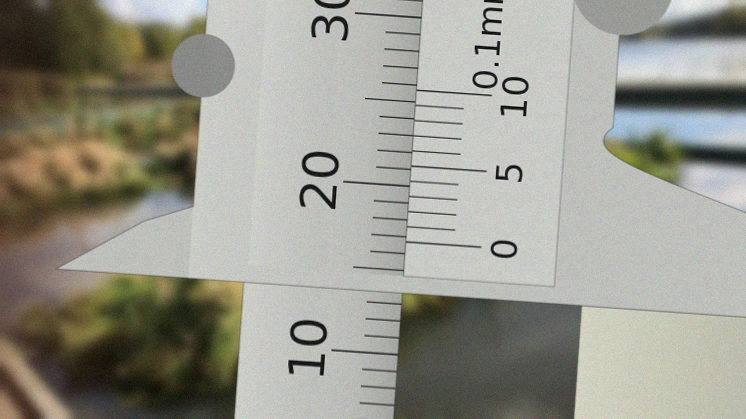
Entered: 16.7 mm
